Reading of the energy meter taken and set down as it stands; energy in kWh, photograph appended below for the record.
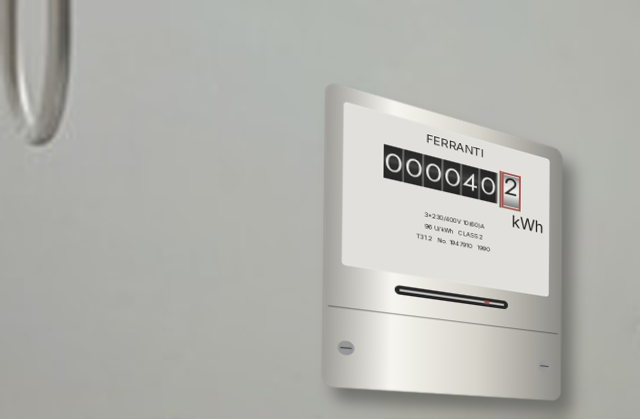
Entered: 40.2 kWh
